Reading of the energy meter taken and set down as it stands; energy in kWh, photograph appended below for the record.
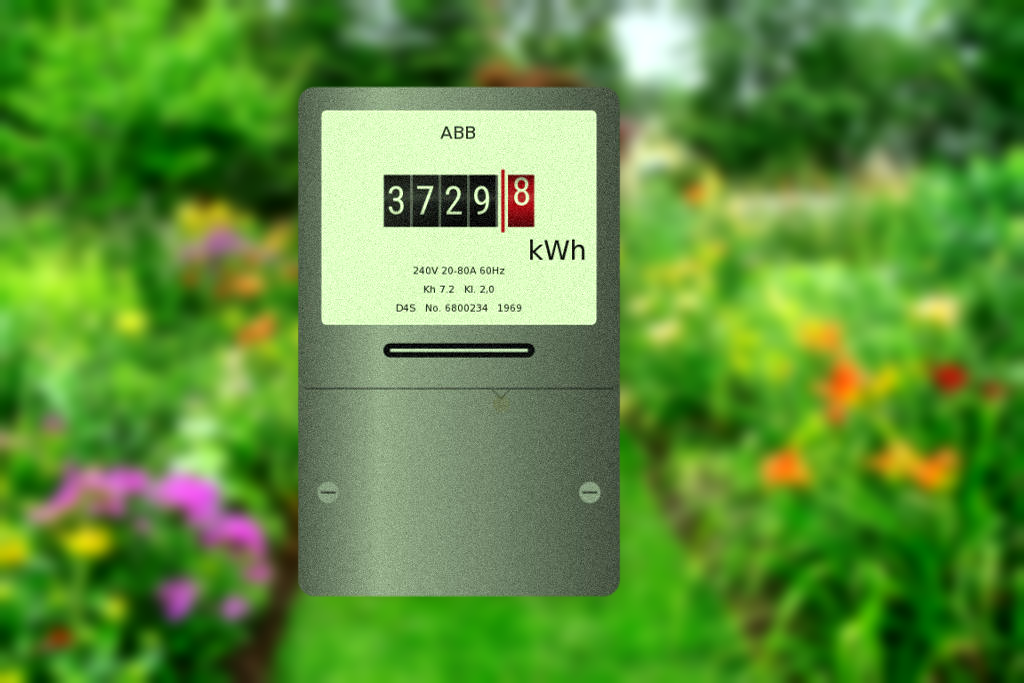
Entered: 3729.8 kWh
